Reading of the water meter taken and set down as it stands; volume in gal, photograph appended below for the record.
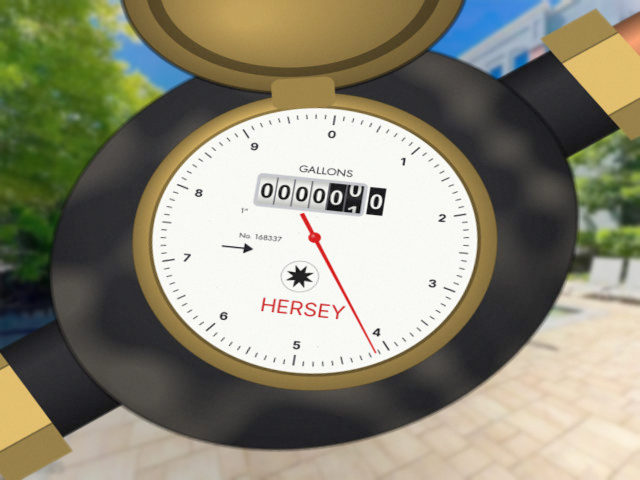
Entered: 4.1 gal
